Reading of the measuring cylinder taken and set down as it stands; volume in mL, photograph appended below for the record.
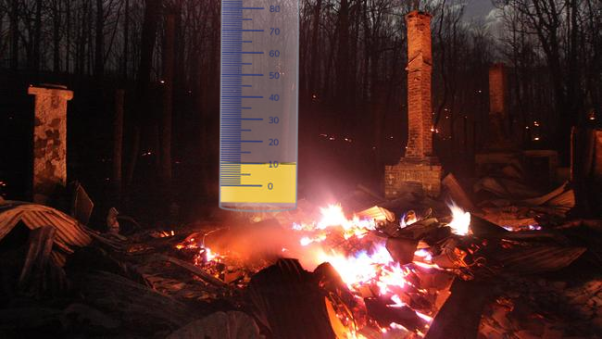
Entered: 10 mL
